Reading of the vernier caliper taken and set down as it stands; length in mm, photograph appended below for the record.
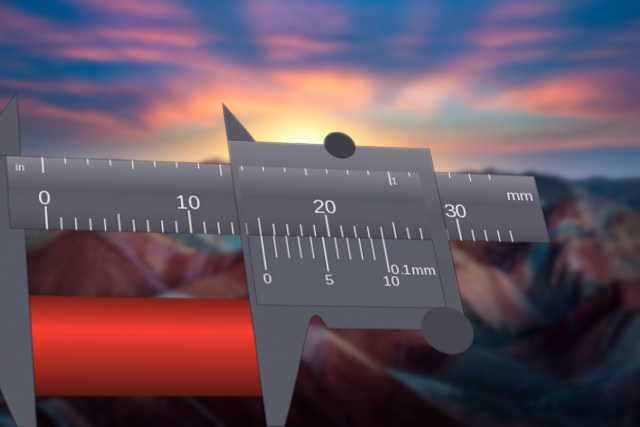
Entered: 15.0 mm
